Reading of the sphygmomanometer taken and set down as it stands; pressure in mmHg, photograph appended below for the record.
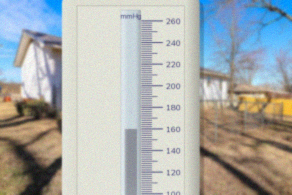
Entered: 160 mmHg
